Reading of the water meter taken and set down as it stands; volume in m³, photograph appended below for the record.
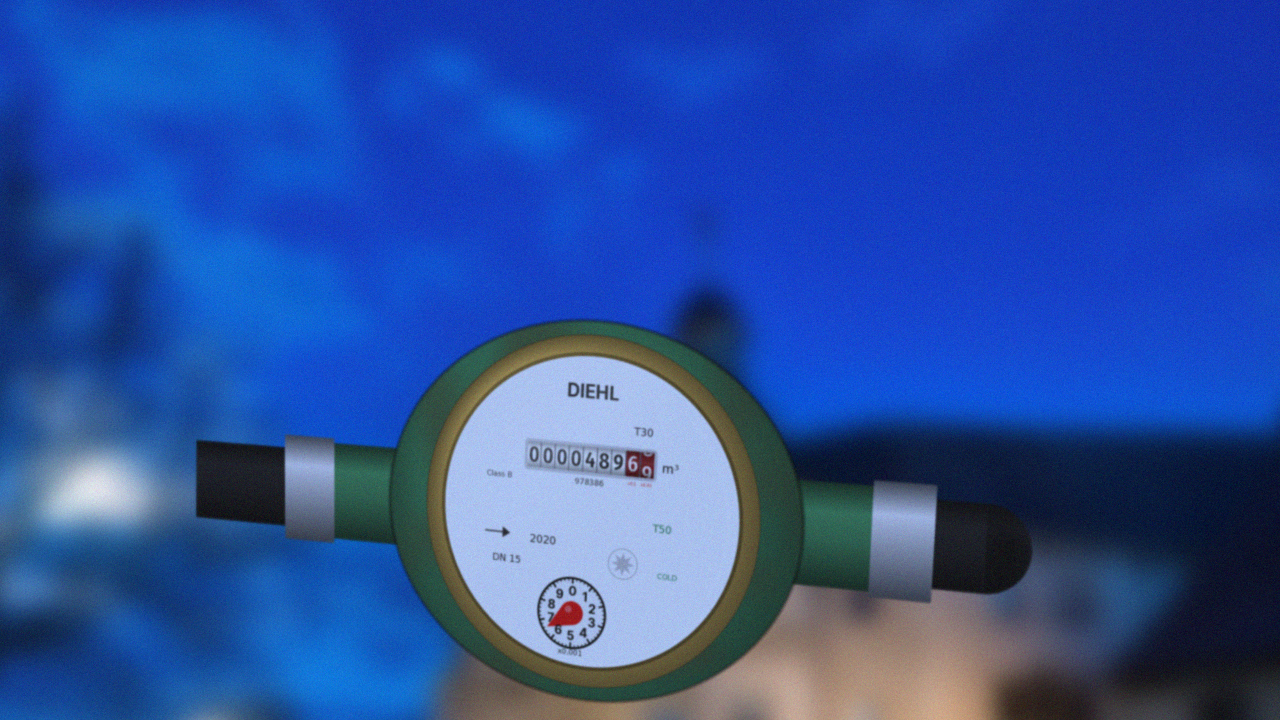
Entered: 489.686 m³
